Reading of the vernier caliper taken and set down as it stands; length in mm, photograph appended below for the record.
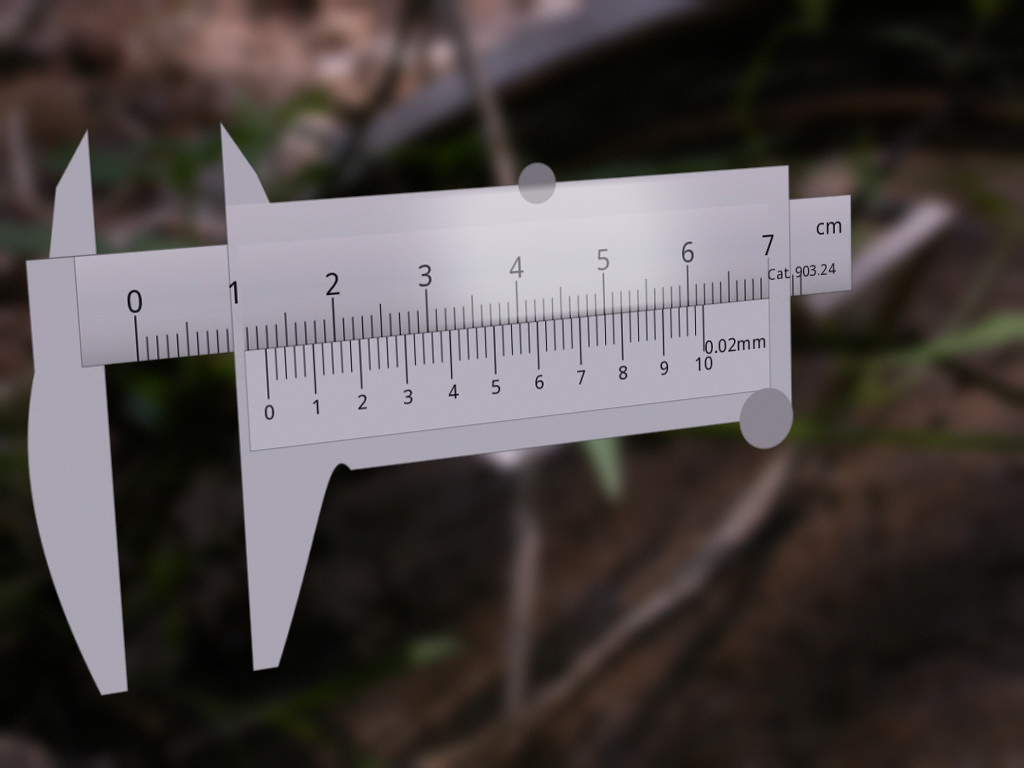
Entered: 12.8 mm
